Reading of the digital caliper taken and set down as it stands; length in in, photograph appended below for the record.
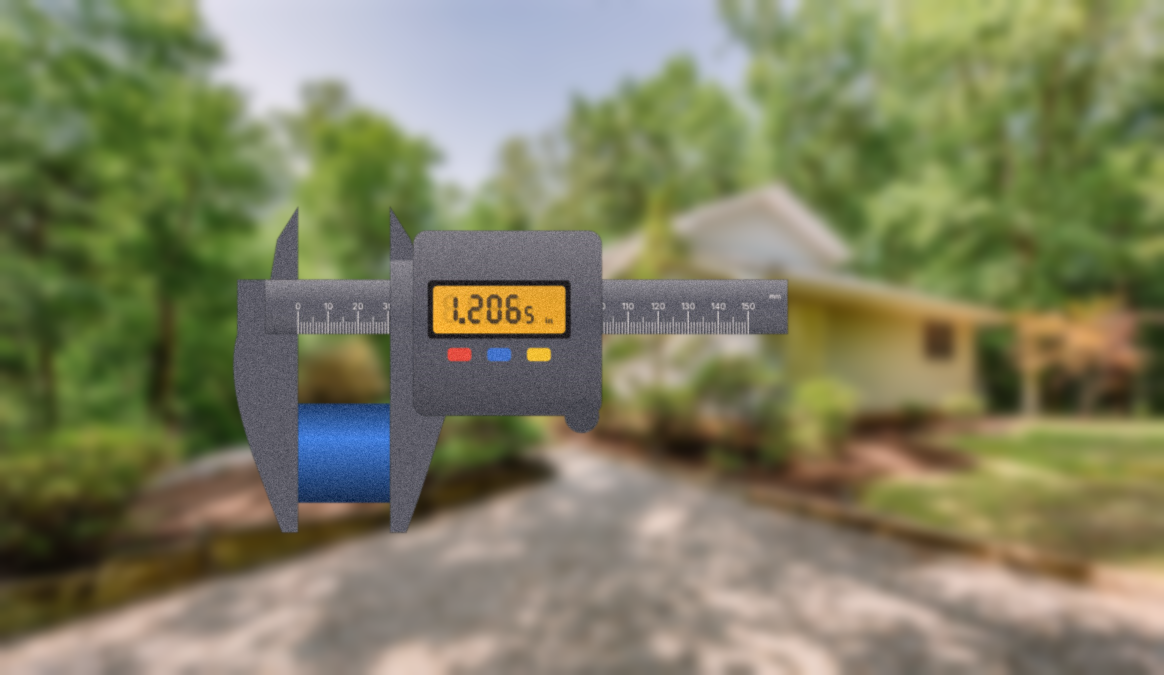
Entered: 1.2065 in
